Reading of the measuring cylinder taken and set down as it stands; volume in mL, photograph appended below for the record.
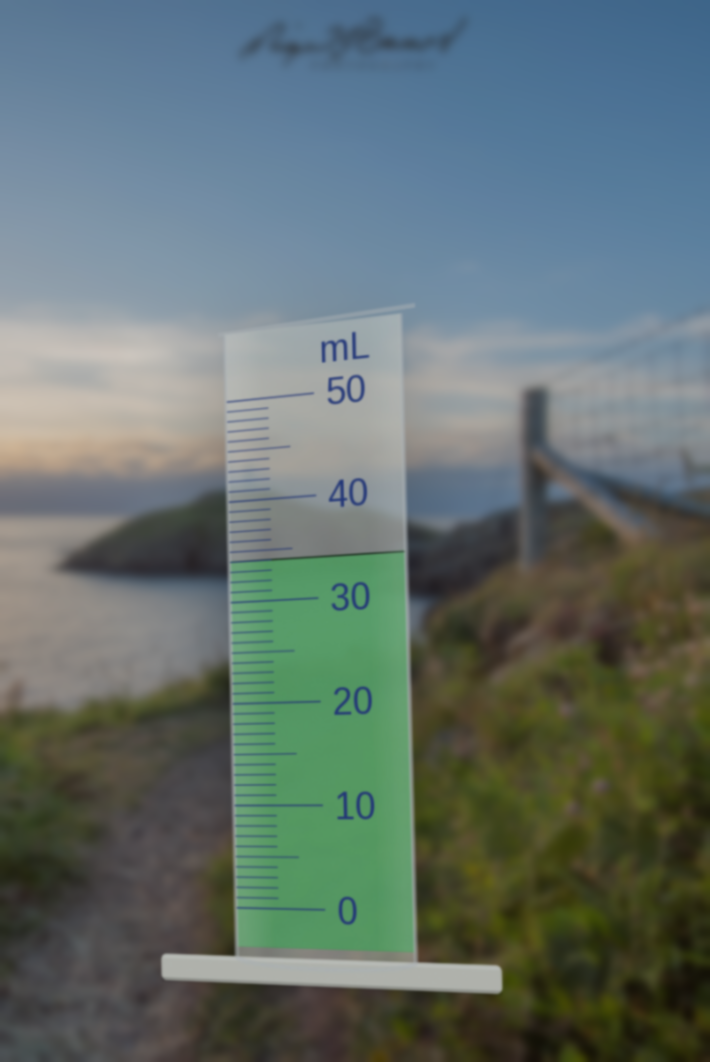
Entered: 34 mL
